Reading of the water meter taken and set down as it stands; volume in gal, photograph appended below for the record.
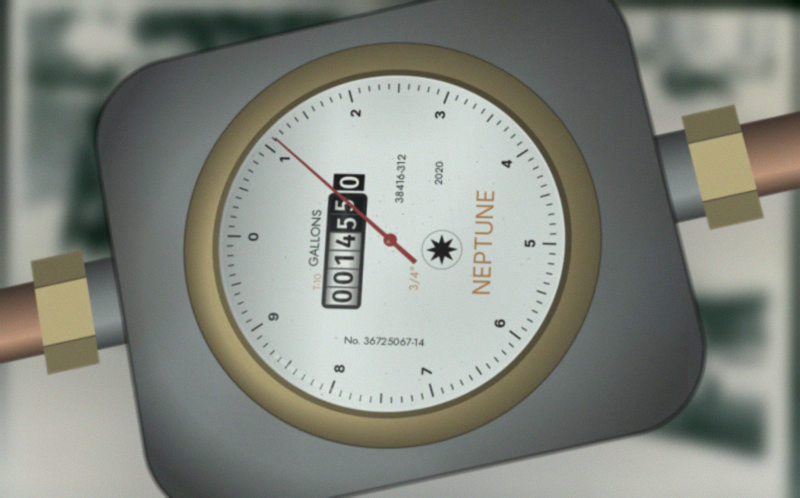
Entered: 14551.1 gal
